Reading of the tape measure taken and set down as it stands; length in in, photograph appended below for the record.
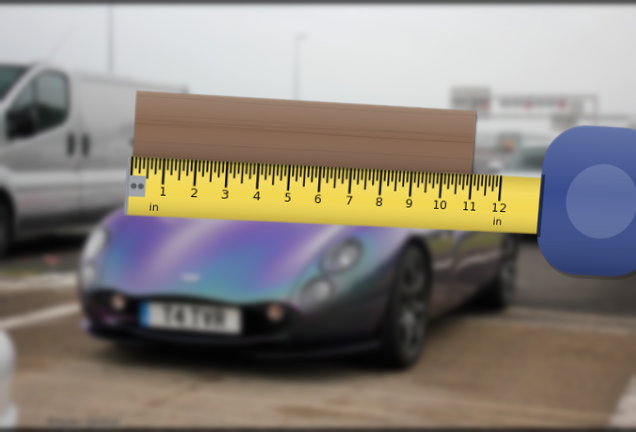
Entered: 11 in
